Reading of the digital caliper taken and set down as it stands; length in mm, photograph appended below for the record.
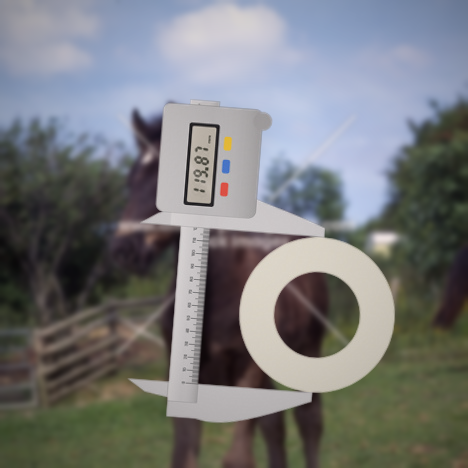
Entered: 119.87 mm
